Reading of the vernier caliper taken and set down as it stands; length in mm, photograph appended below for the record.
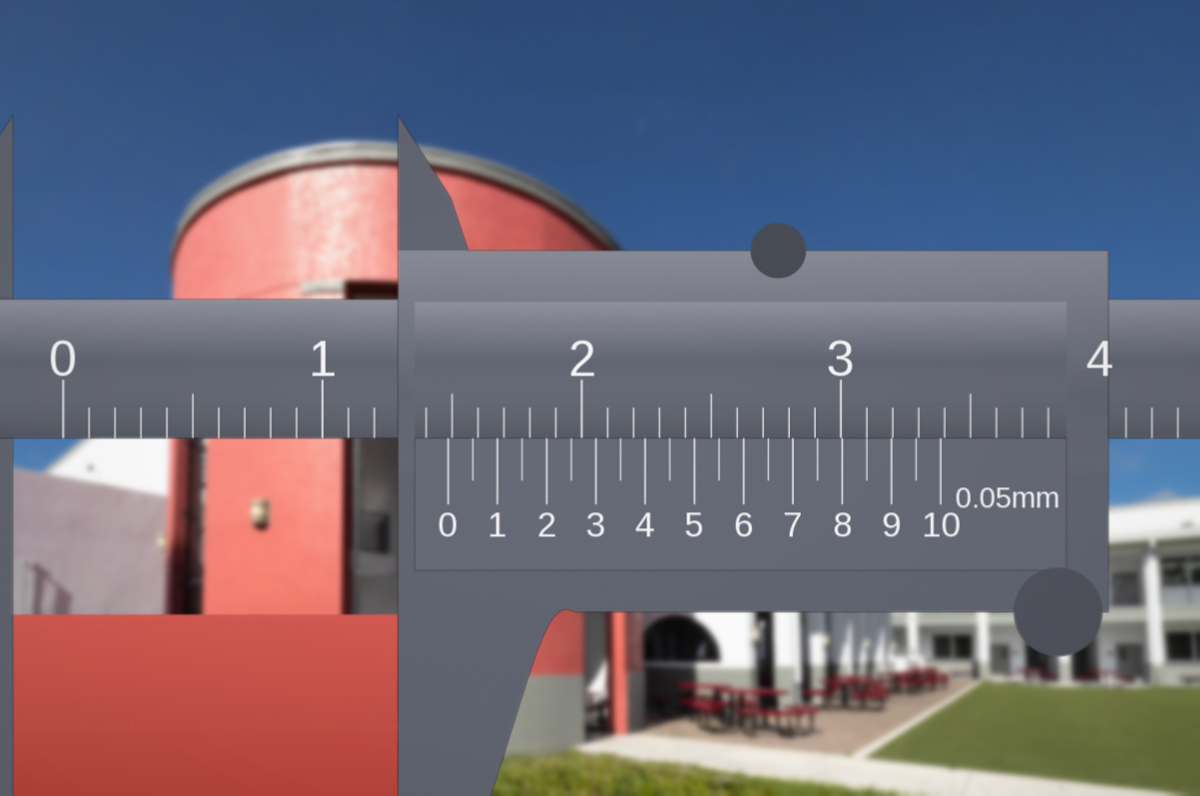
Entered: 14.85 mm
